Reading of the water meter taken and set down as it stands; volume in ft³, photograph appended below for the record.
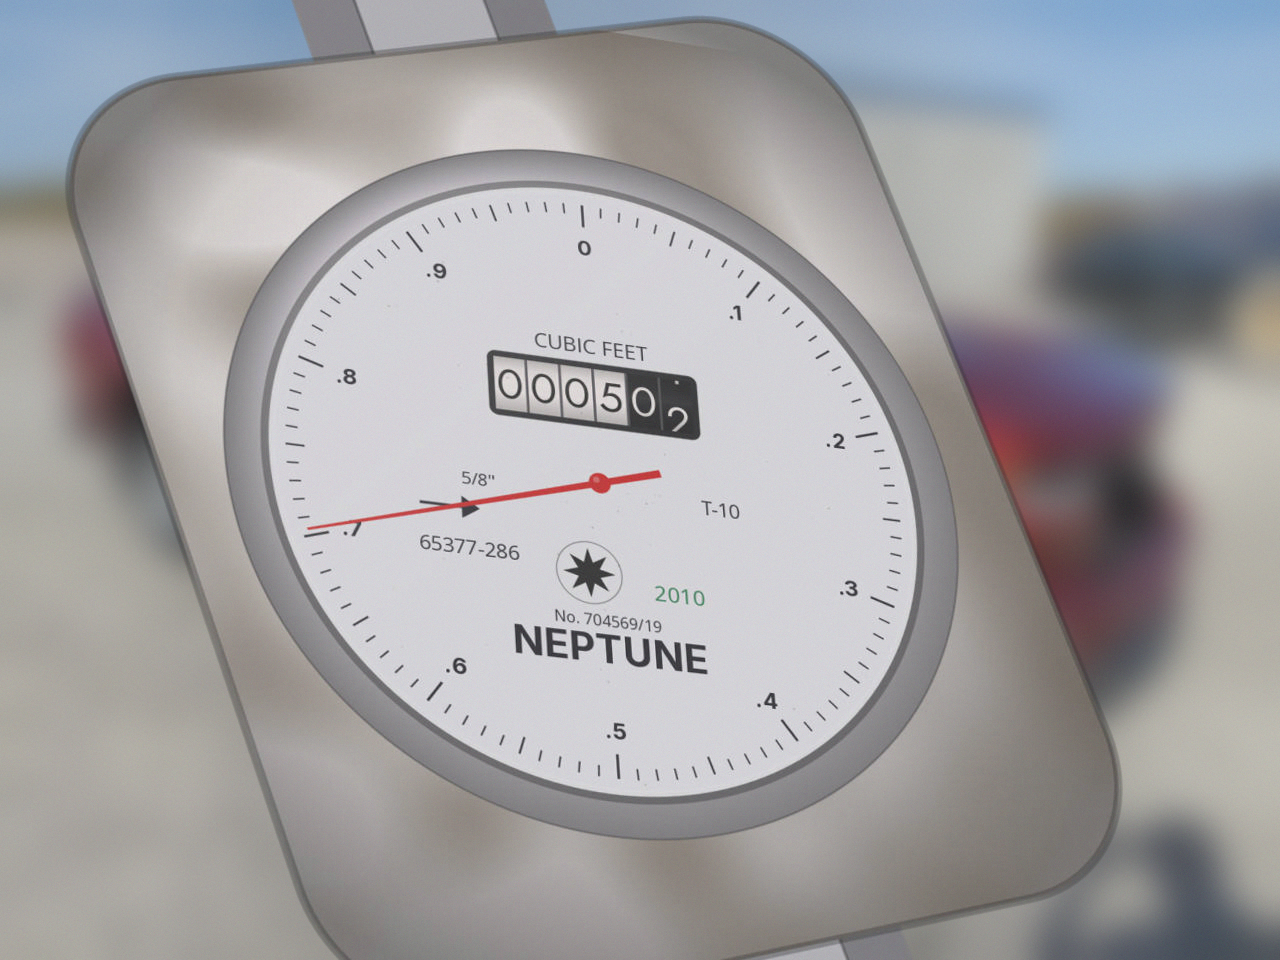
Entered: 501.70 ft³
